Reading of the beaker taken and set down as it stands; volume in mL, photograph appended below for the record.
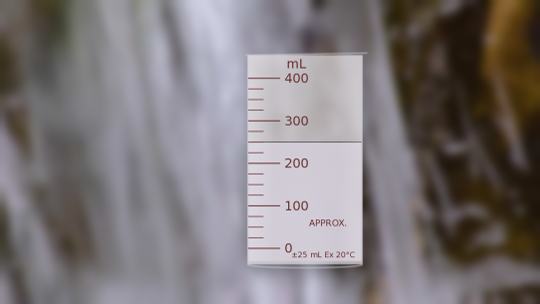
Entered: 250 mL
